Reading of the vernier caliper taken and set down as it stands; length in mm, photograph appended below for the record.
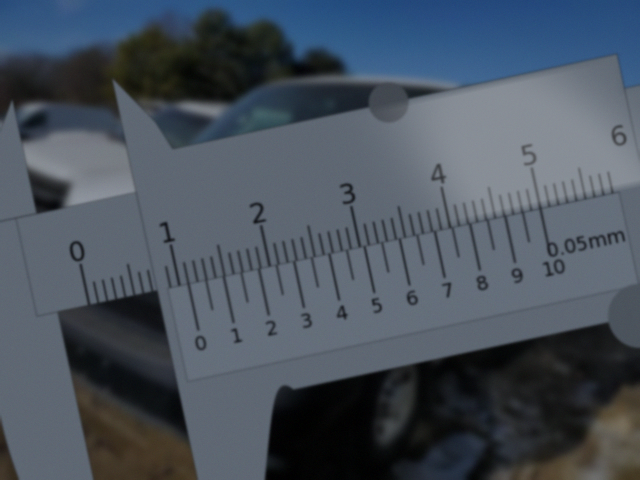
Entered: 11.0 mm
